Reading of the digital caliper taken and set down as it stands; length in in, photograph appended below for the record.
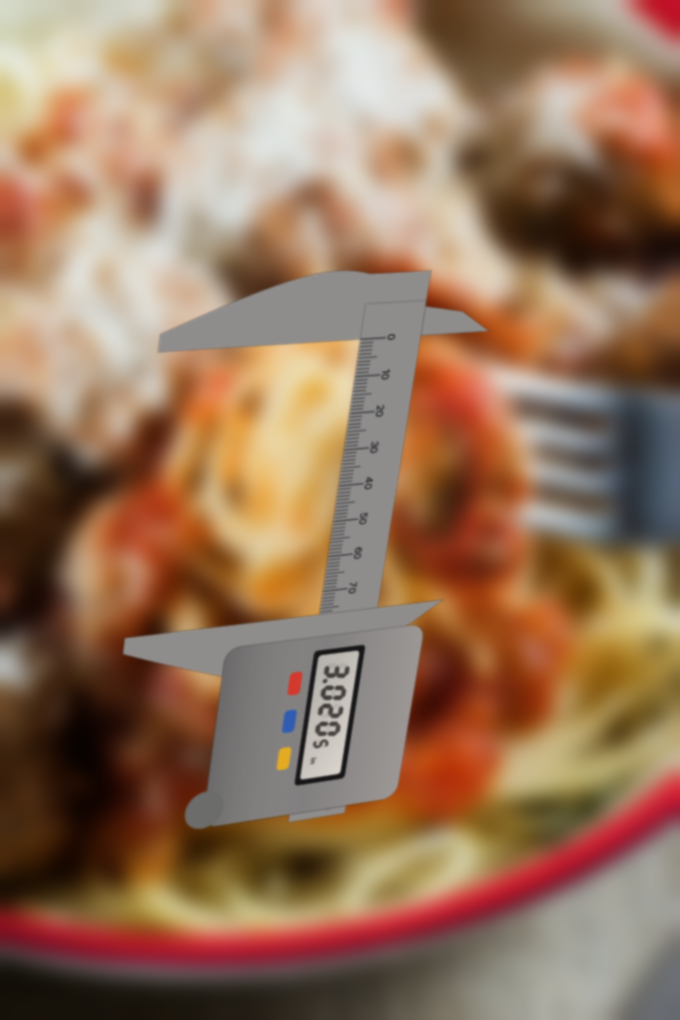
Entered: 3.0205 in
